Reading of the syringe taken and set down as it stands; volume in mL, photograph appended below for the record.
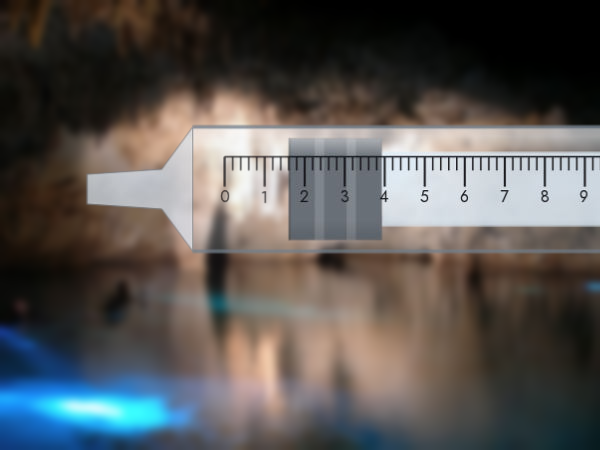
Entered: 1.6 mL
